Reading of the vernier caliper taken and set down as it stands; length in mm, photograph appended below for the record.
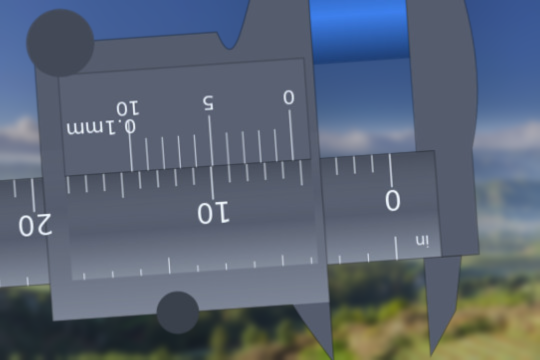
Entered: 5.4 mm
